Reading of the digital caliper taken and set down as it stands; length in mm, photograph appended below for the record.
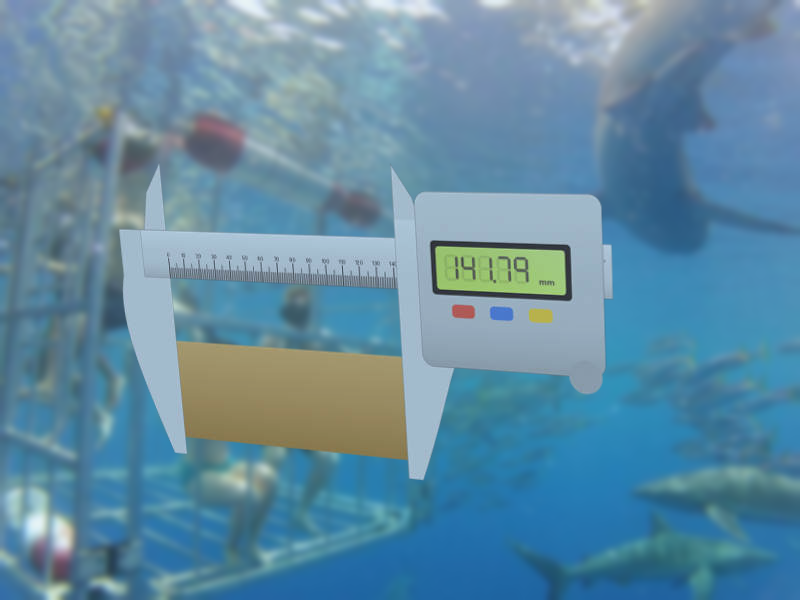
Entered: 141.79 mm
